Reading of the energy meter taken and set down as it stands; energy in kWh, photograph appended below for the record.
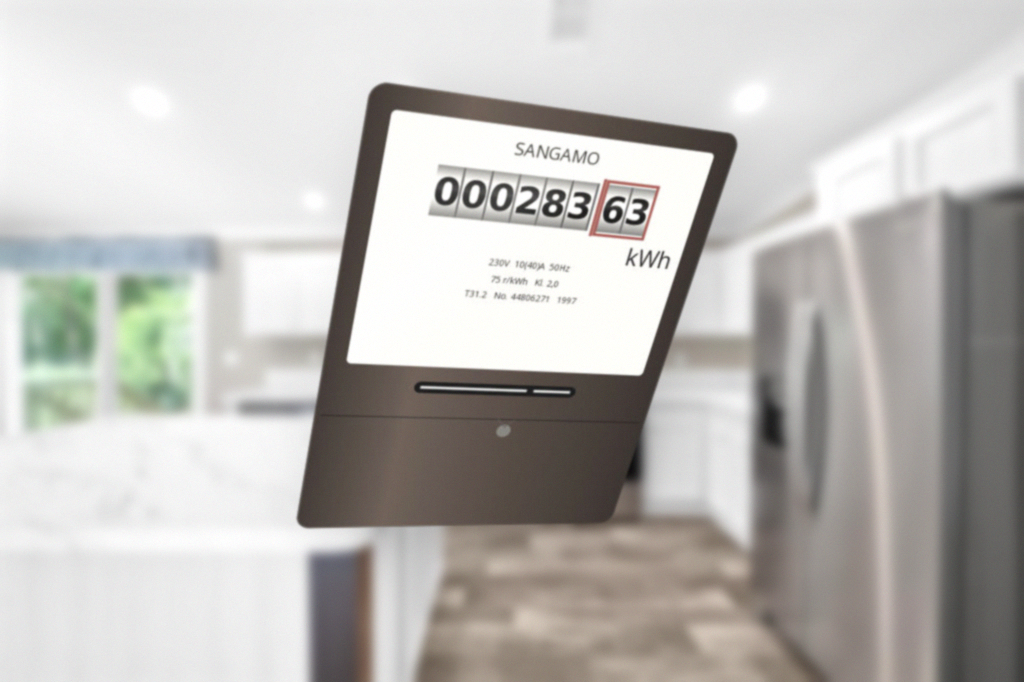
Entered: 283.63 kWh
